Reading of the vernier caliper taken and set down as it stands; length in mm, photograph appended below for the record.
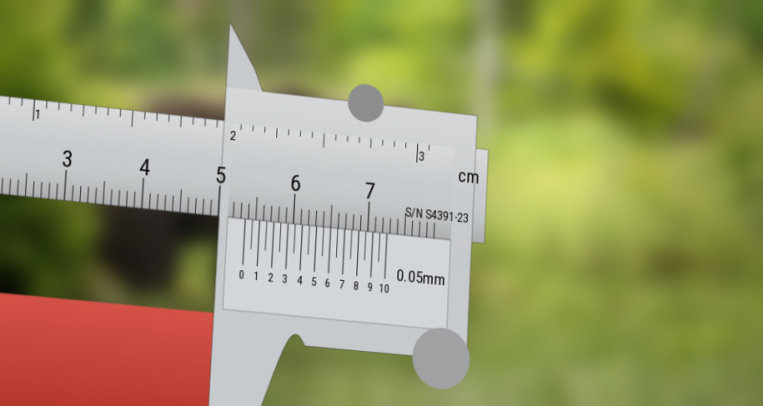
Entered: 53.6 mm
